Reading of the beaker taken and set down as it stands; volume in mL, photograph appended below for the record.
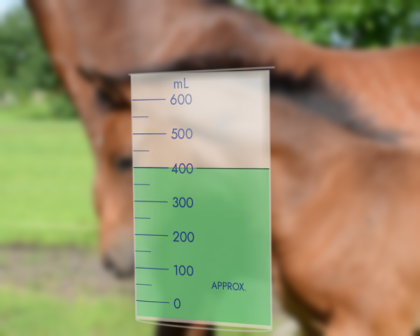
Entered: 400 mL
